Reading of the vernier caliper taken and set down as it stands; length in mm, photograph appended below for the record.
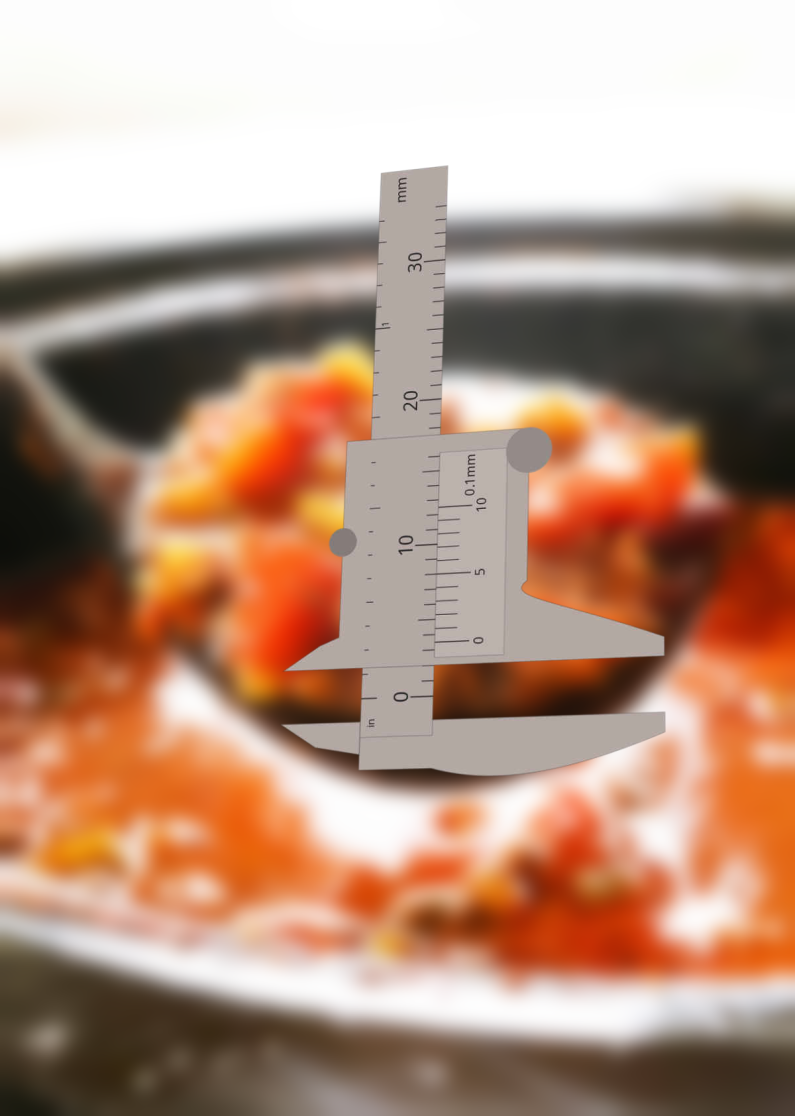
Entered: 3.5 mm
